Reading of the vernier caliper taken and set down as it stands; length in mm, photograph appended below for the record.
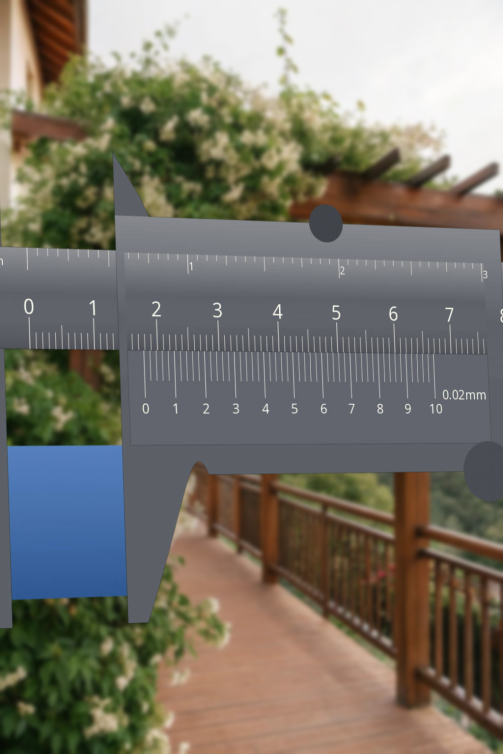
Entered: 17.8 mm
